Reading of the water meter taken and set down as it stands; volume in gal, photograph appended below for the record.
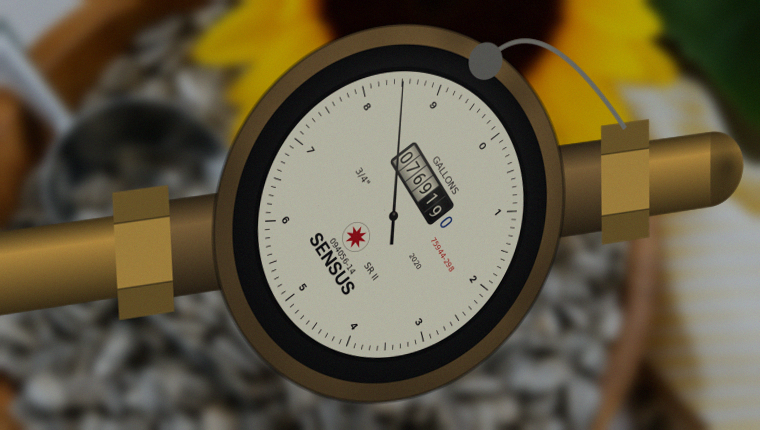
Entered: 769188.5 gal
